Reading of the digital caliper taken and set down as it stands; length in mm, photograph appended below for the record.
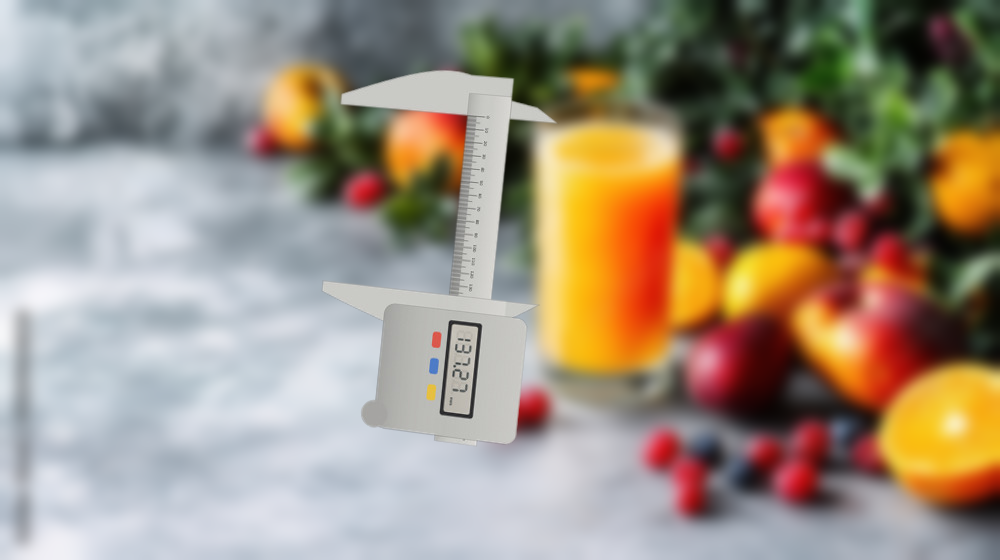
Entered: 137.27 mm
